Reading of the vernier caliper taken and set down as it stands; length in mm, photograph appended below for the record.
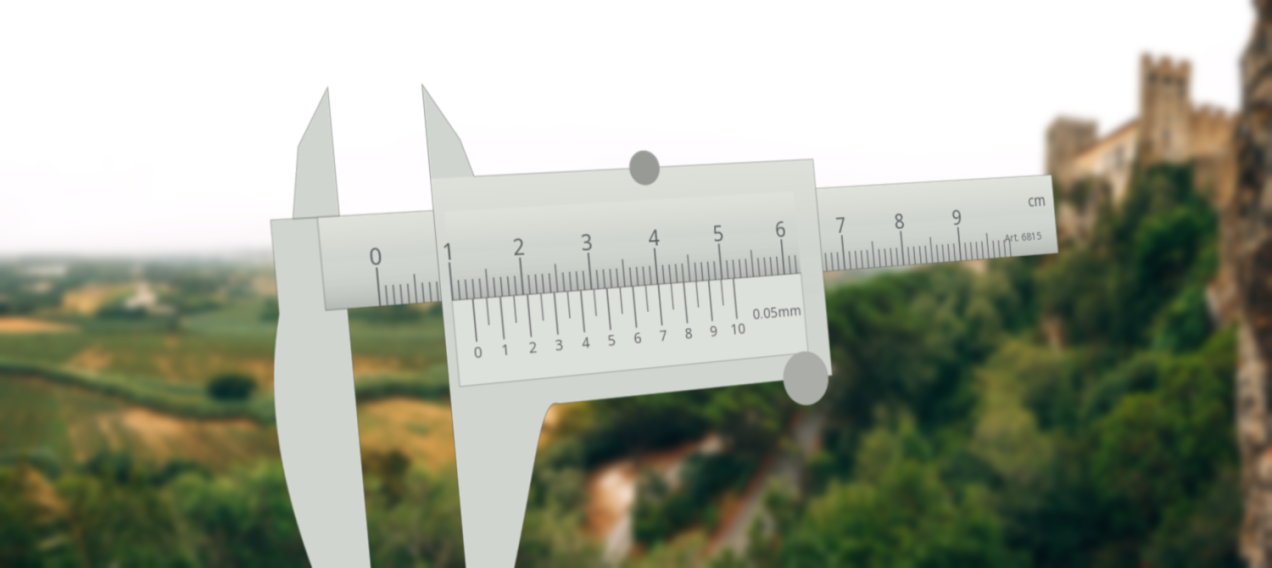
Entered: 12.8 mm
